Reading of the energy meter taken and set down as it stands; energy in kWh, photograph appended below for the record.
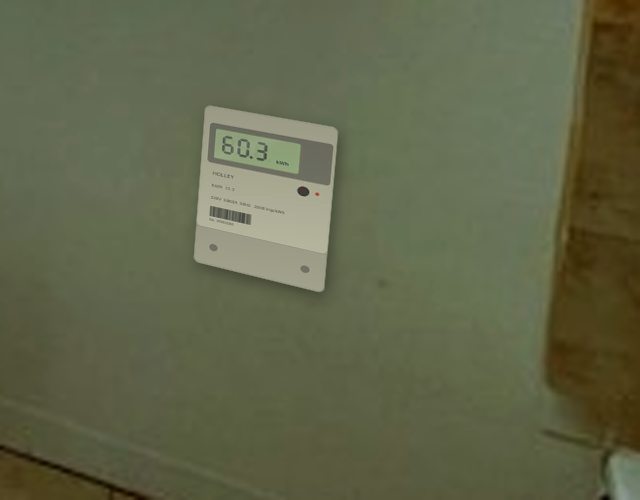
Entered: 60.3 kWh
